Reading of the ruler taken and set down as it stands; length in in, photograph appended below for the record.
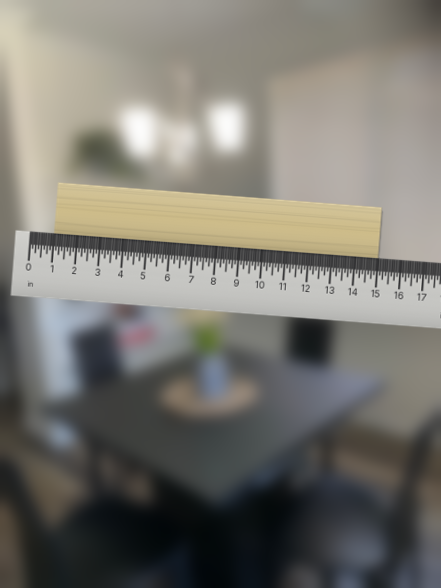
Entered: 14 in
